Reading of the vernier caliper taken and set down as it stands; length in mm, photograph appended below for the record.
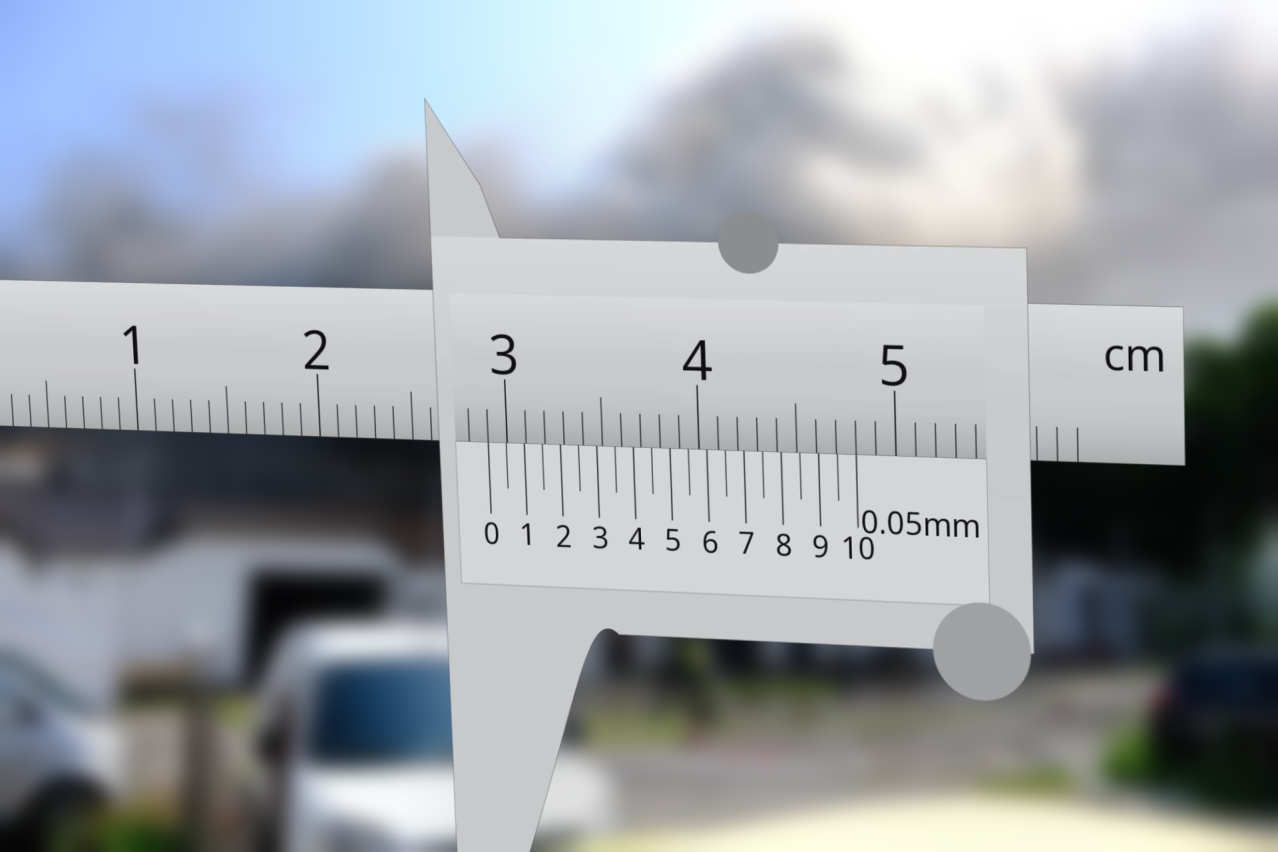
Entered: 29.0 mm
